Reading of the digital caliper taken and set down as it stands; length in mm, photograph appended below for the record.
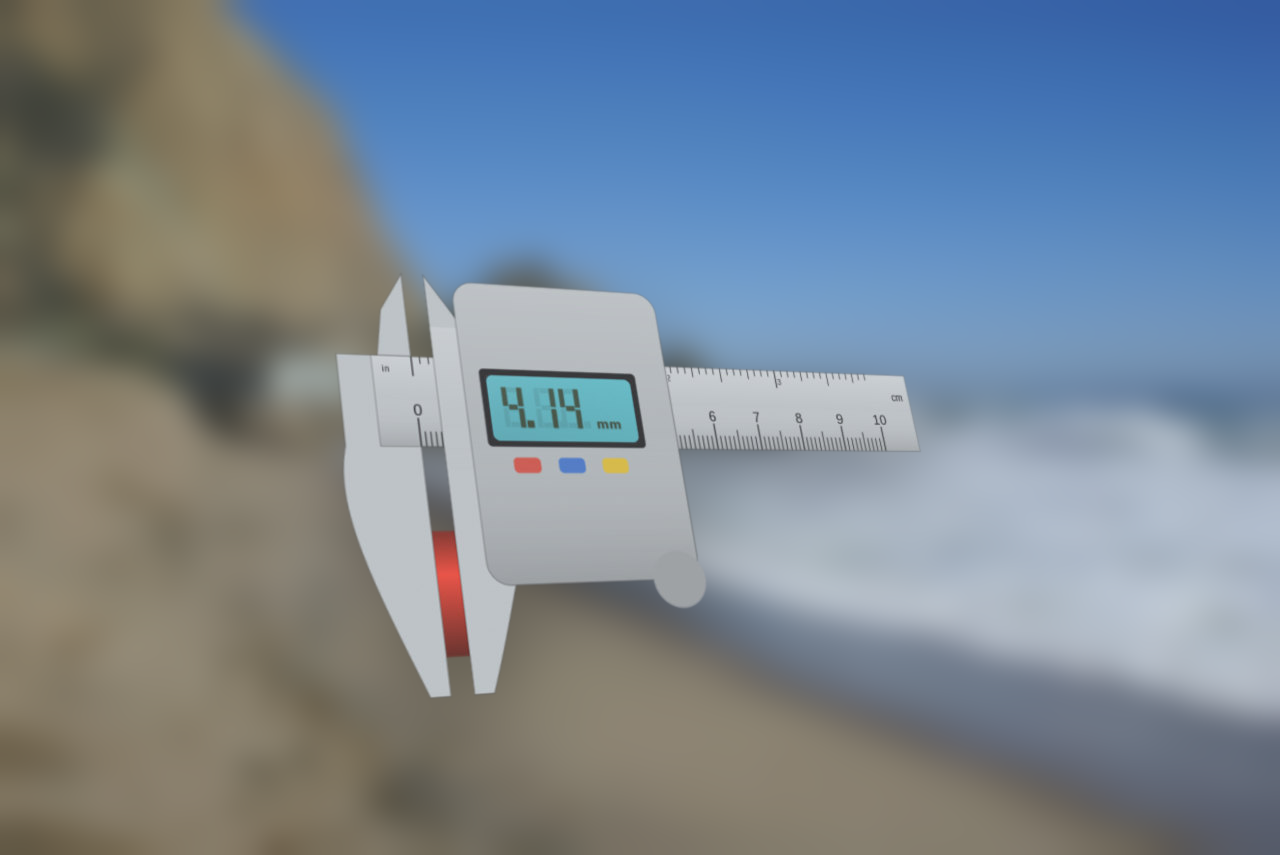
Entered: 4.14 mm
